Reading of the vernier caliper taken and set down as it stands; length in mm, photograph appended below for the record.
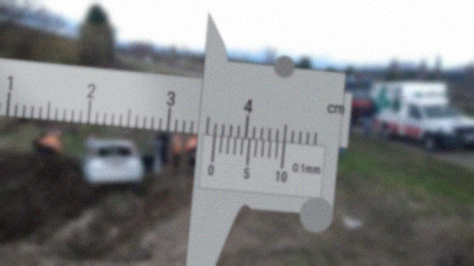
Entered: 36.0 mm
